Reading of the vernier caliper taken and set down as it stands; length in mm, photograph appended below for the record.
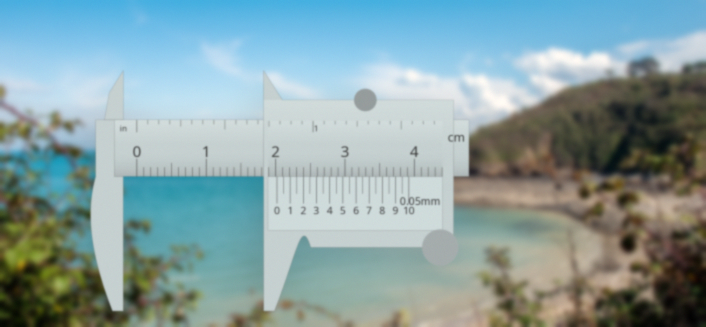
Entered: 20.2 mm
